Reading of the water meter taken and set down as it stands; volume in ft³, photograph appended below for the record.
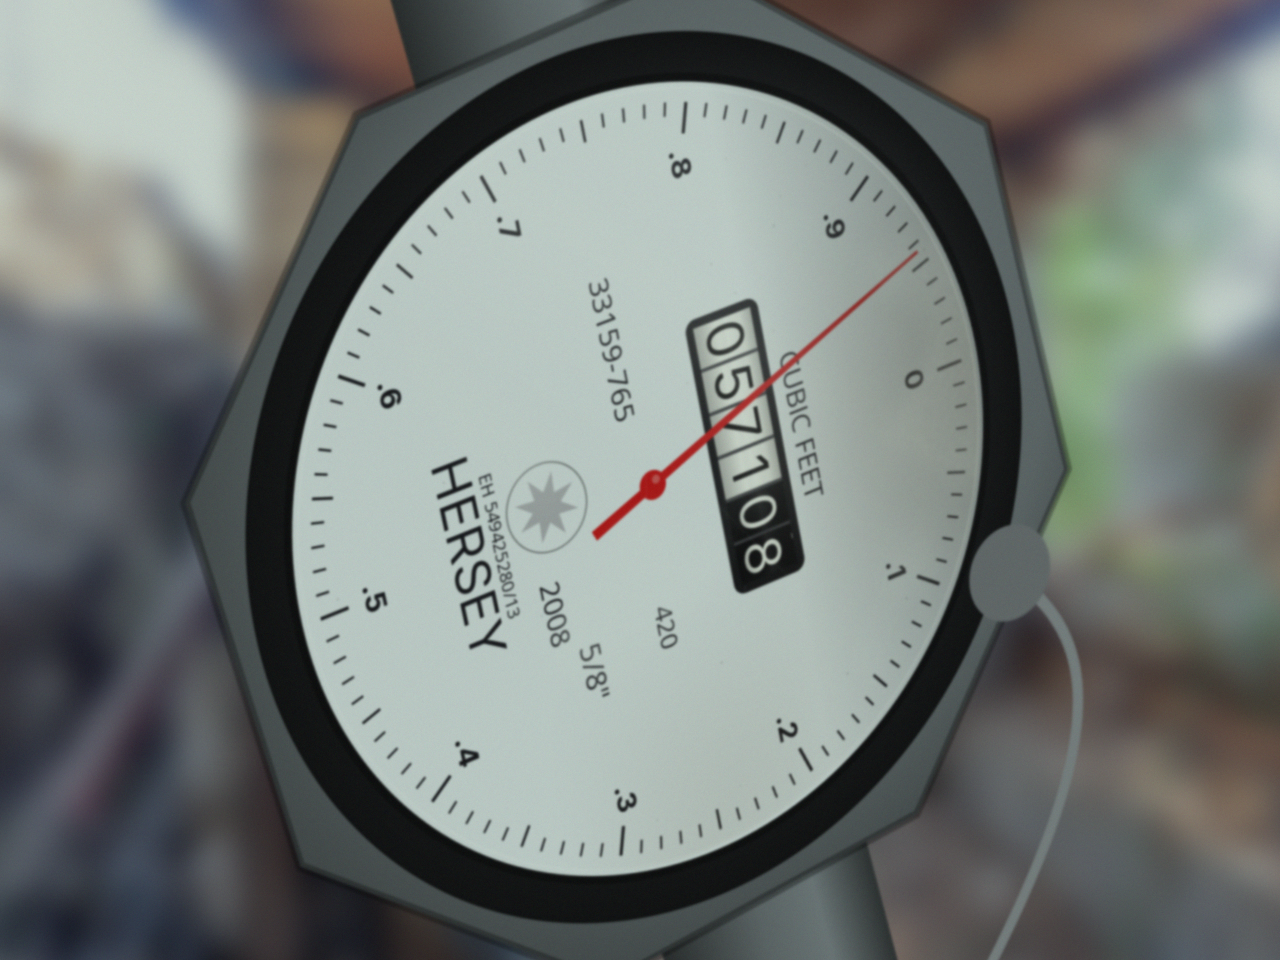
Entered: 57107.94 ft³
